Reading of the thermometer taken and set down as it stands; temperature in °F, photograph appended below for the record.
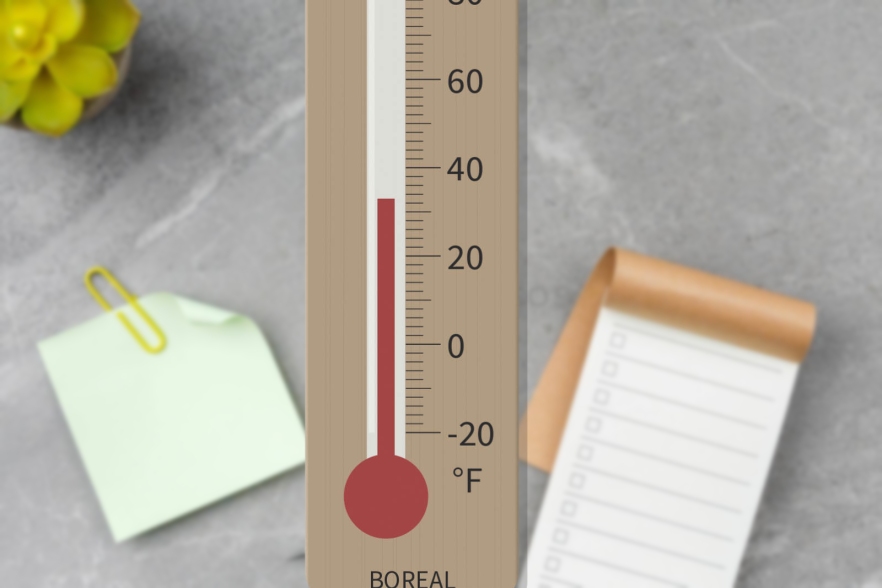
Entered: 33 °F
